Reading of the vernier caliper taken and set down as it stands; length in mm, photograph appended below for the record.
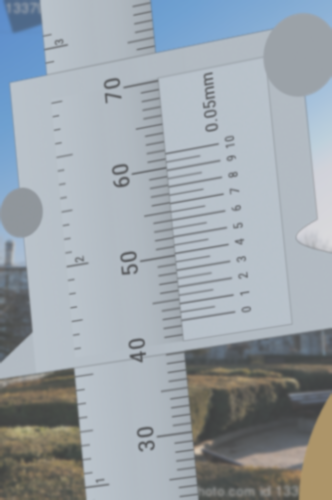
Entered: 42.6 mm
